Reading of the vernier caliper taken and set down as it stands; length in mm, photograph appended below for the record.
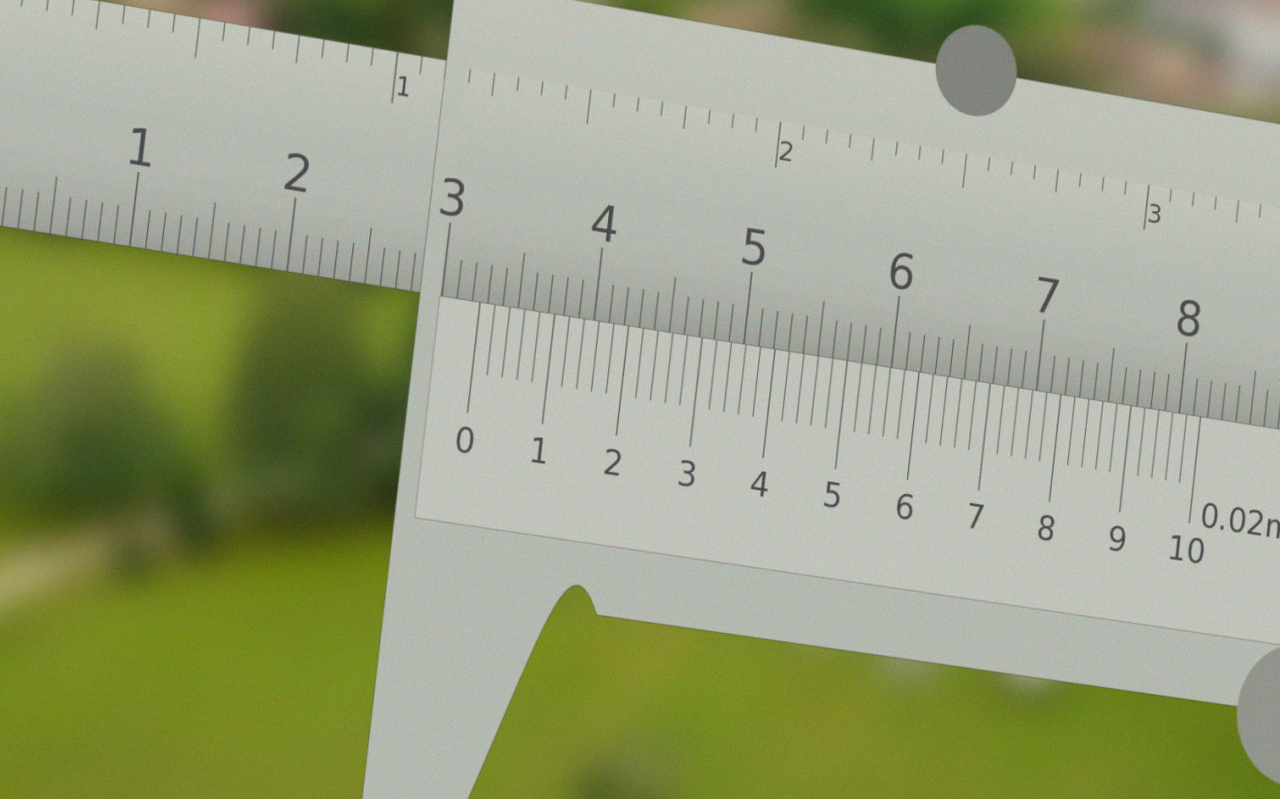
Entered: 32.5 mm
